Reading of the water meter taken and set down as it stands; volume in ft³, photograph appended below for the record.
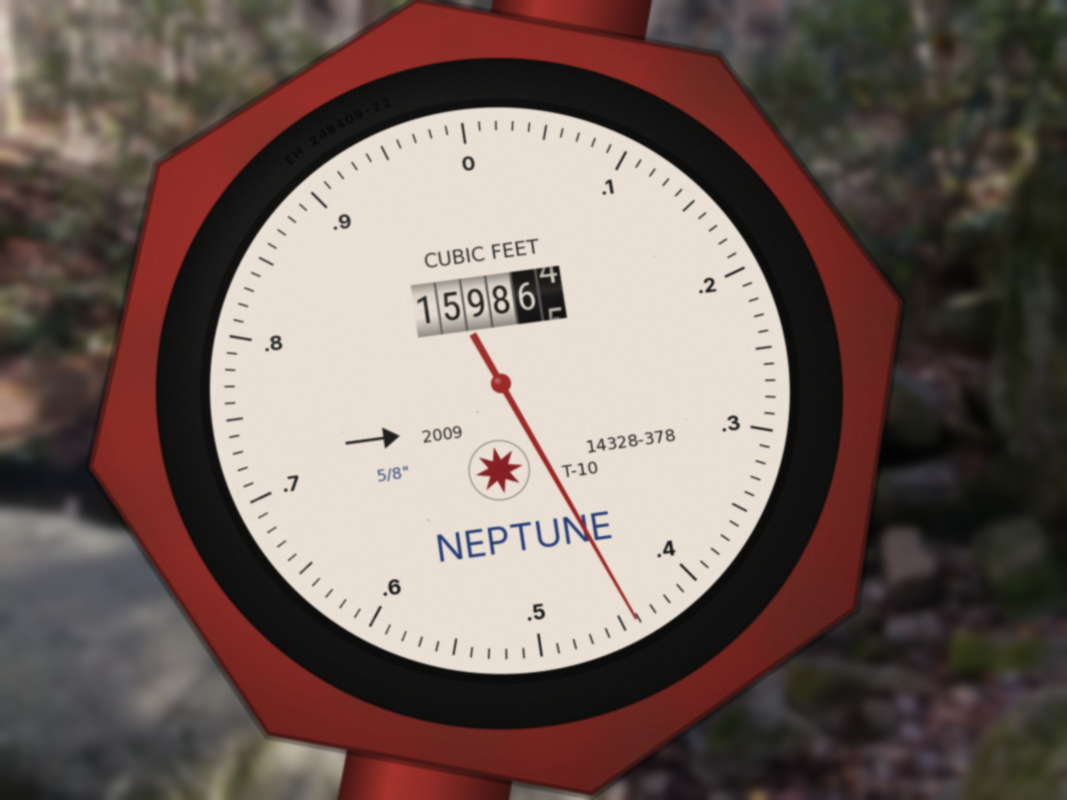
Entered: 159864.44 ft³
